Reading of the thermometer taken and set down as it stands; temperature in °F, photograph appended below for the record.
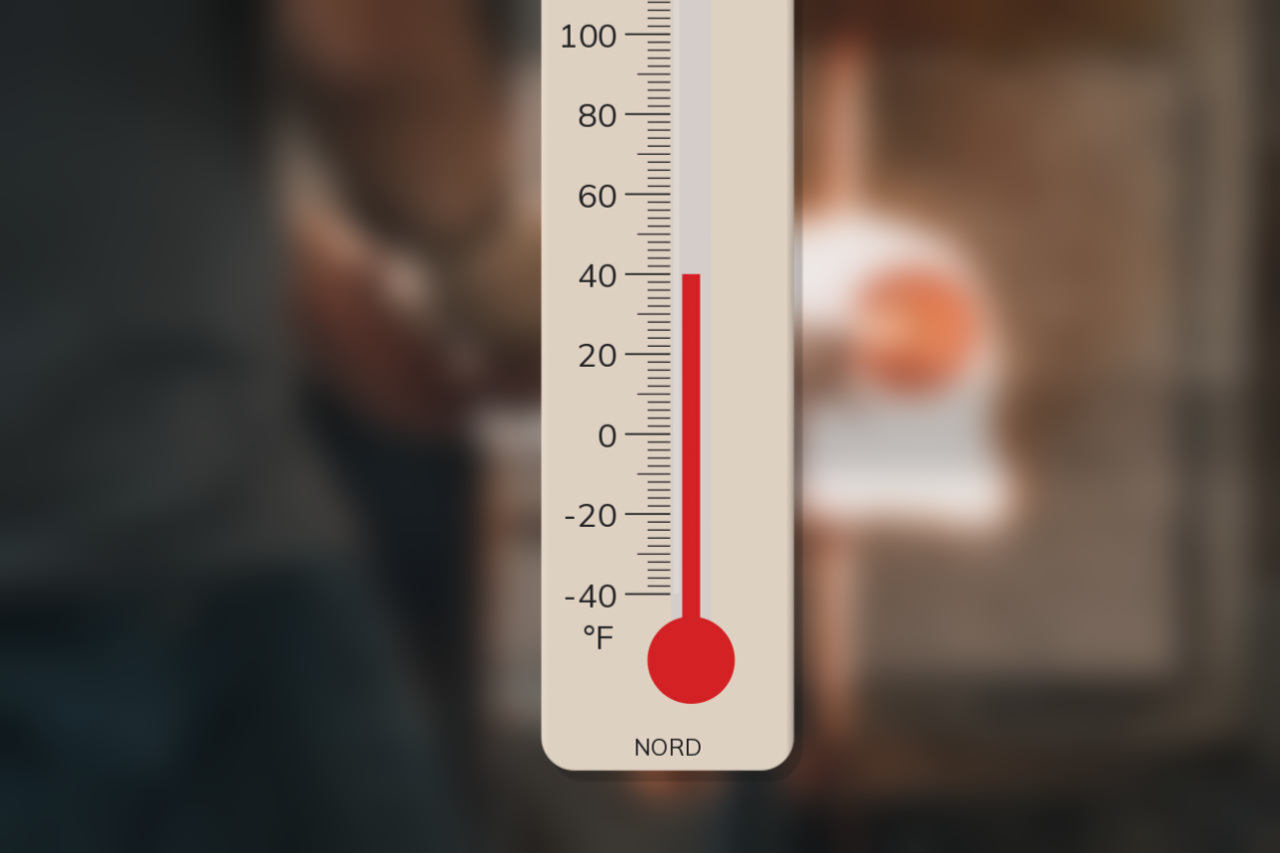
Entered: 40 °F
